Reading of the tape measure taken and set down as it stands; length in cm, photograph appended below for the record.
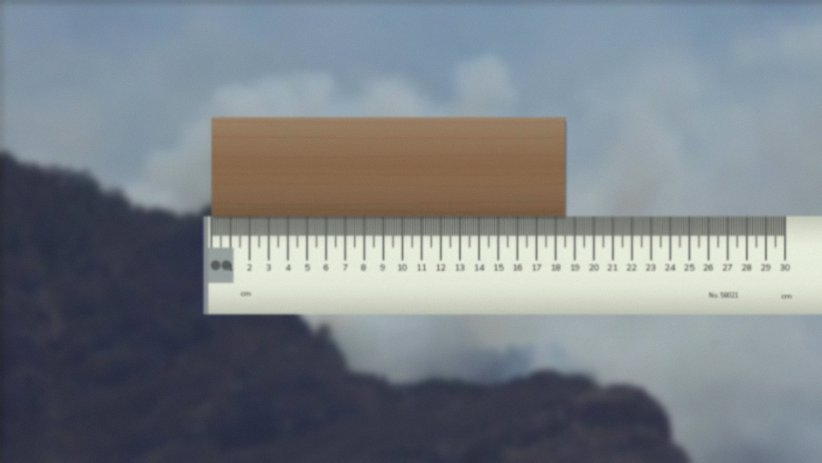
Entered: 18.5 cm
